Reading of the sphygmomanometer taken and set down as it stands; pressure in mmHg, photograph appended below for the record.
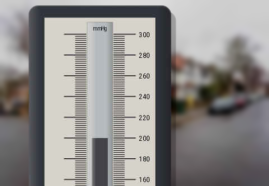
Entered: 200 mmHg
